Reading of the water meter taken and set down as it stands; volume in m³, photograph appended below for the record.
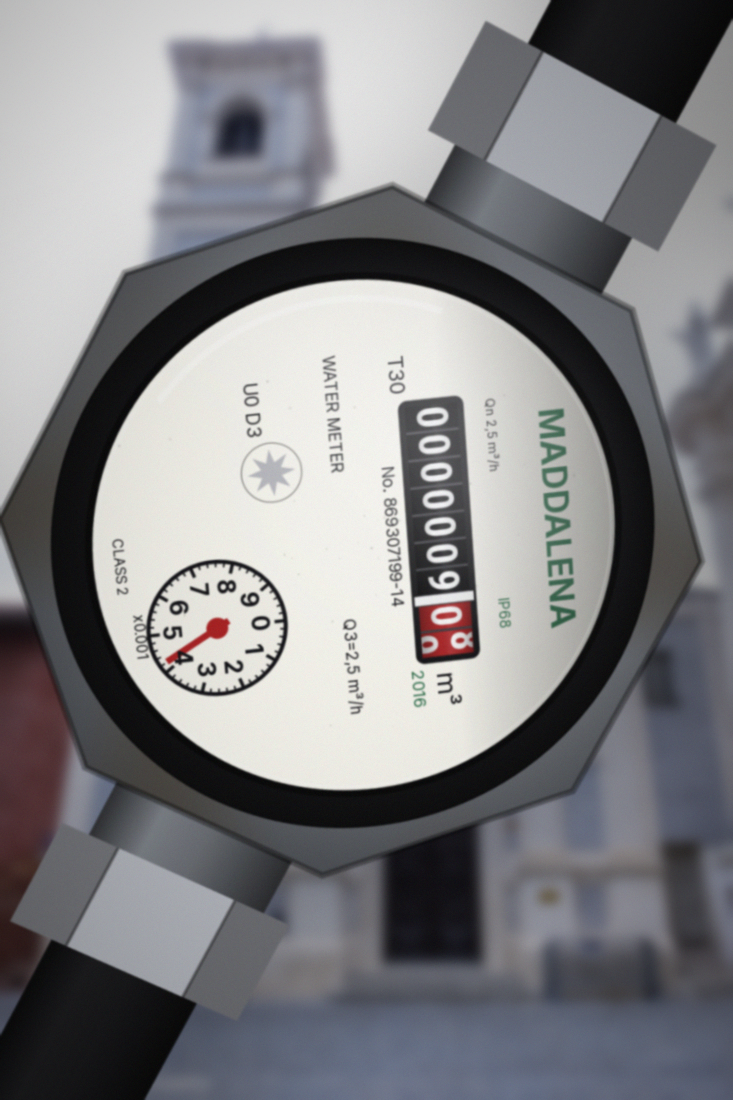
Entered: 9.084 m³
